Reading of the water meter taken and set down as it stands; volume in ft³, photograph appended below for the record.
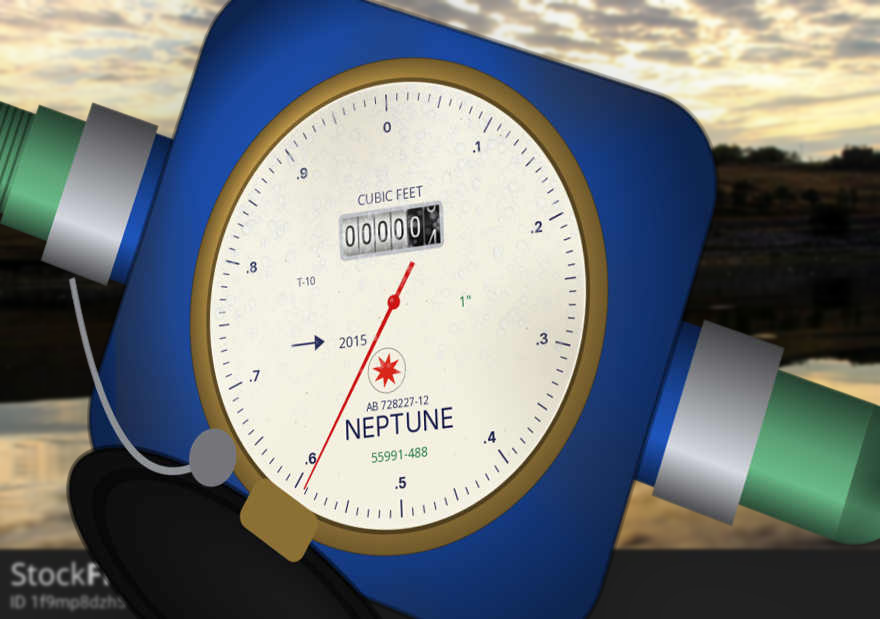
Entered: 3.59 ft³
